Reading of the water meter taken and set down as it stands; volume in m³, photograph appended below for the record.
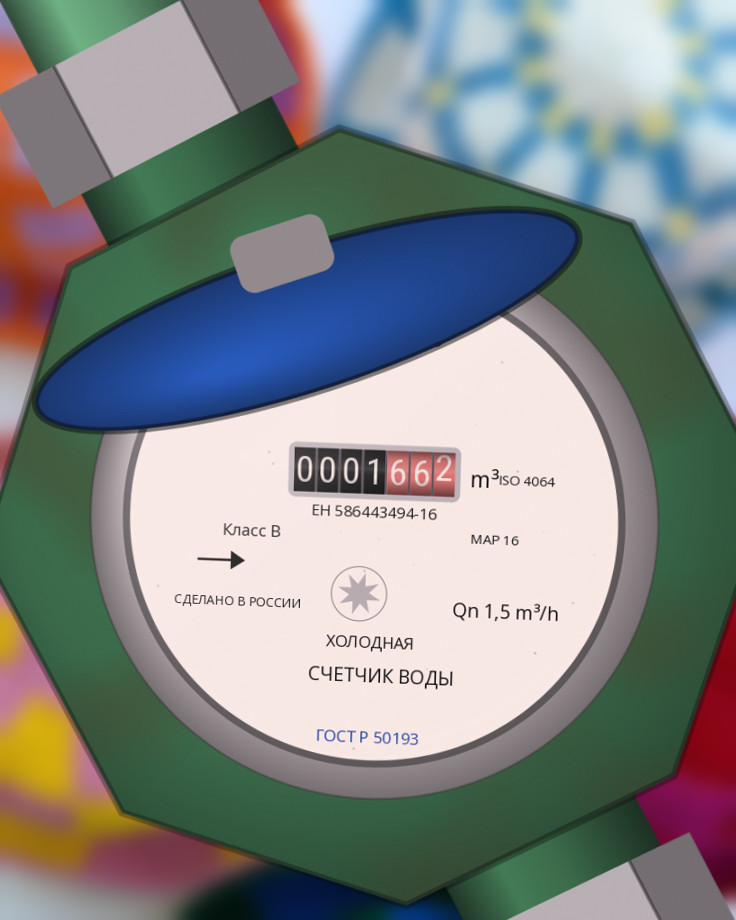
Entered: 1.662 m³
